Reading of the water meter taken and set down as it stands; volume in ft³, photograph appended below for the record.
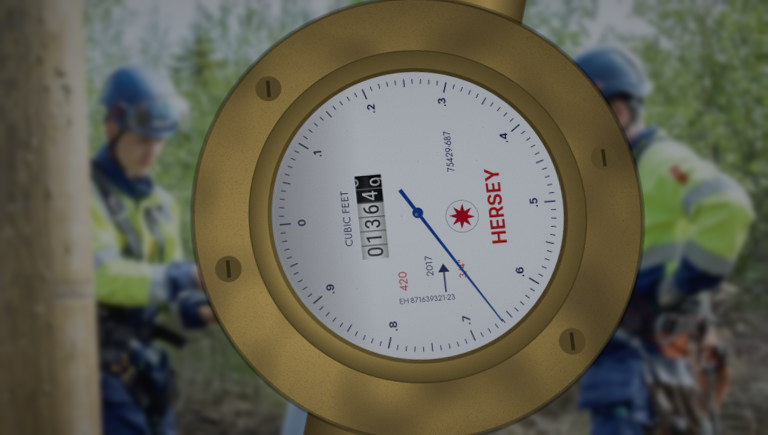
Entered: 13648.66 ft³
